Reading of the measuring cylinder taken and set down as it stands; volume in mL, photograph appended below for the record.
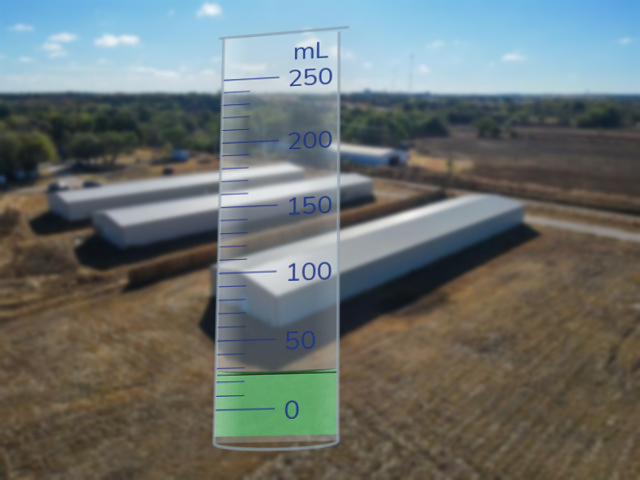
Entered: 25 mL
